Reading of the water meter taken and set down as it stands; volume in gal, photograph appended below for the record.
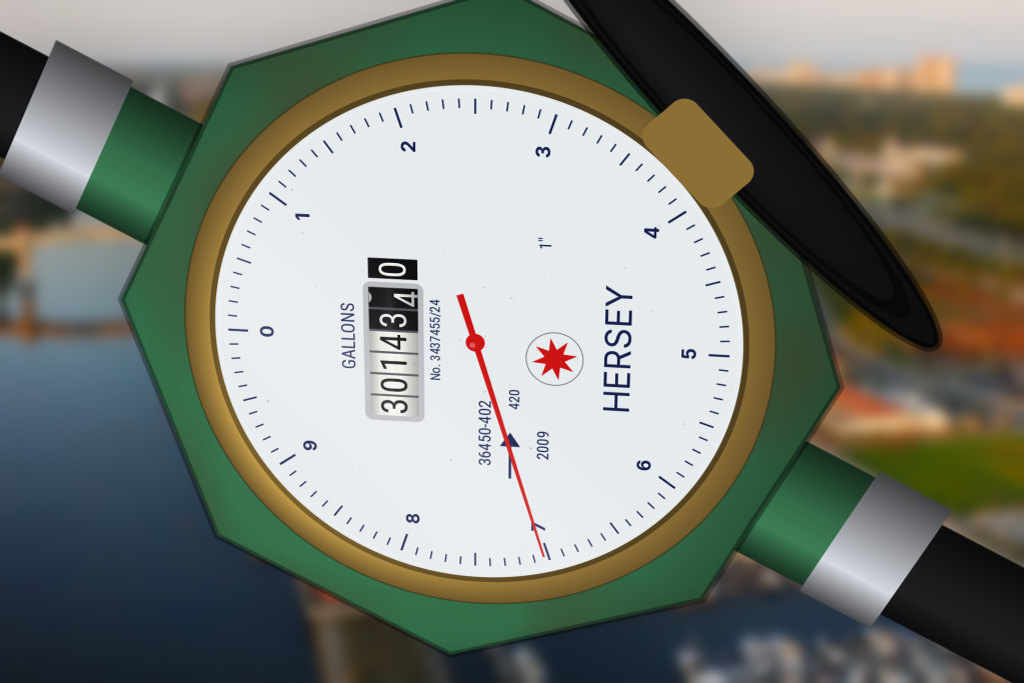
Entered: 3014337.0 gal
